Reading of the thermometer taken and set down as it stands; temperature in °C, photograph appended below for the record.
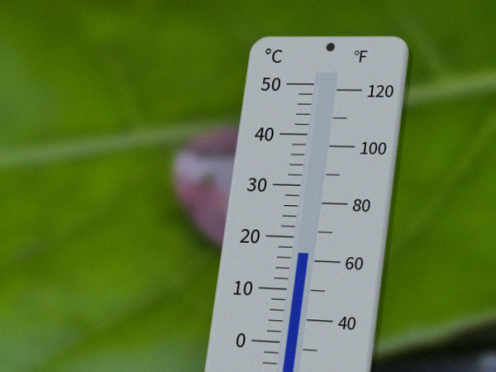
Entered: 17 °C
